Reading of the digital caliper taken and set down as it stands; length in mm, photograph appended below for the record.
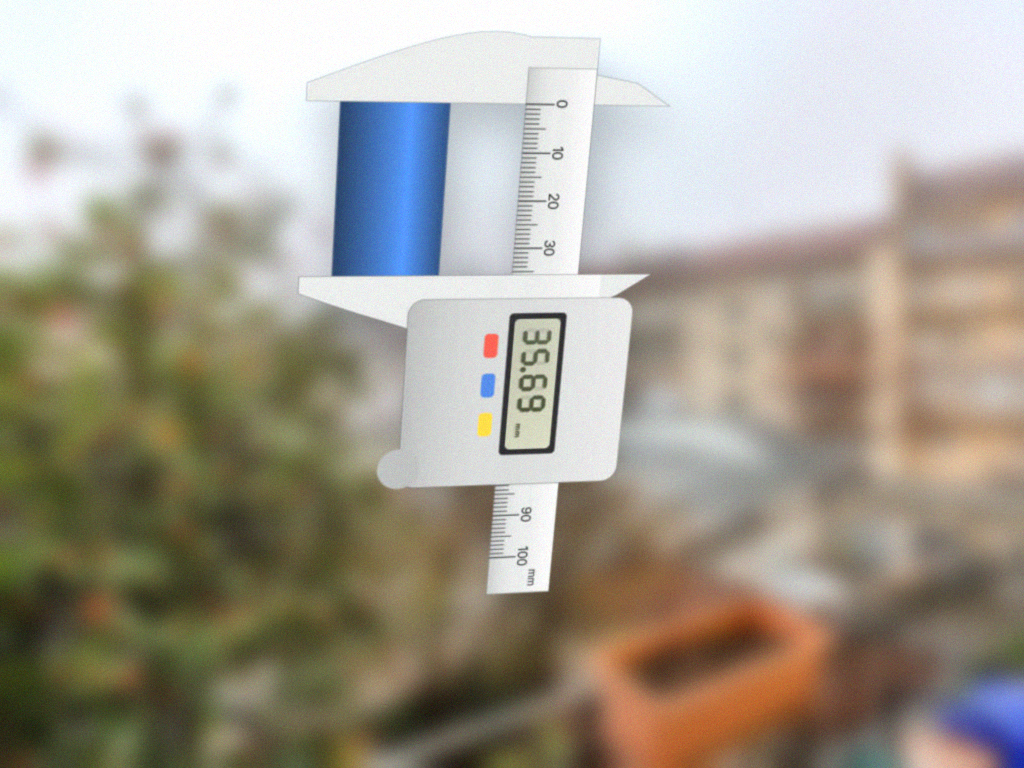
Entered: 35.69 mm
